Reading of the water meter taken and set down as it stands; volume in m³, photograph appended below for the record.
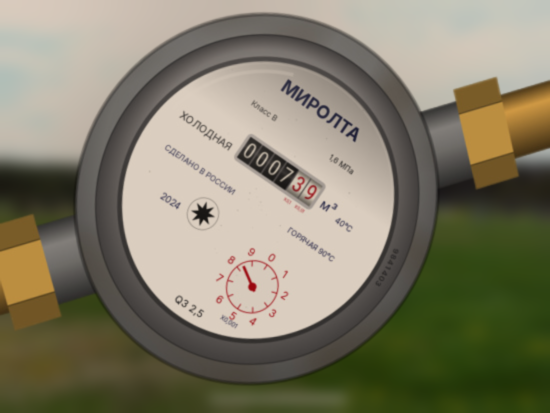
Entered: 7.398 m³
